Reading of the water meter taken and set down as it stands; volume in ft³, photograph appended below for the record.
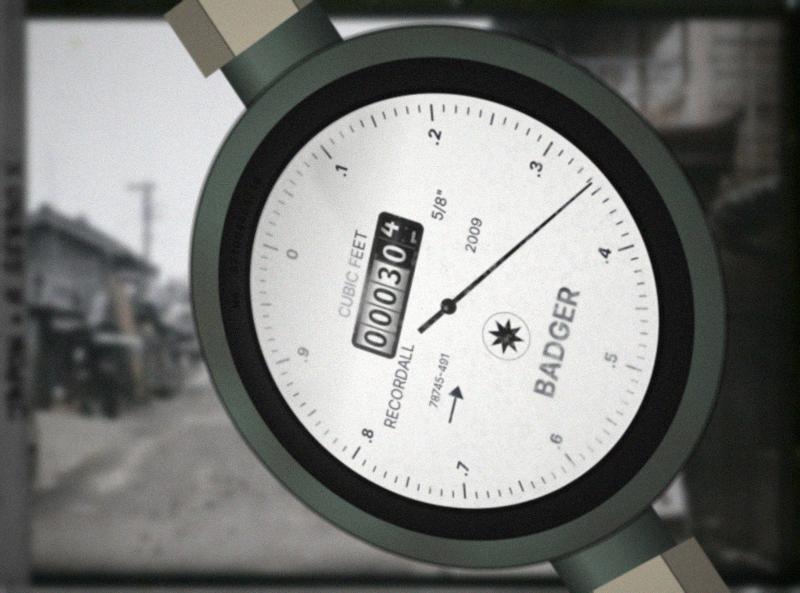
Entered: 304.34 ft³
